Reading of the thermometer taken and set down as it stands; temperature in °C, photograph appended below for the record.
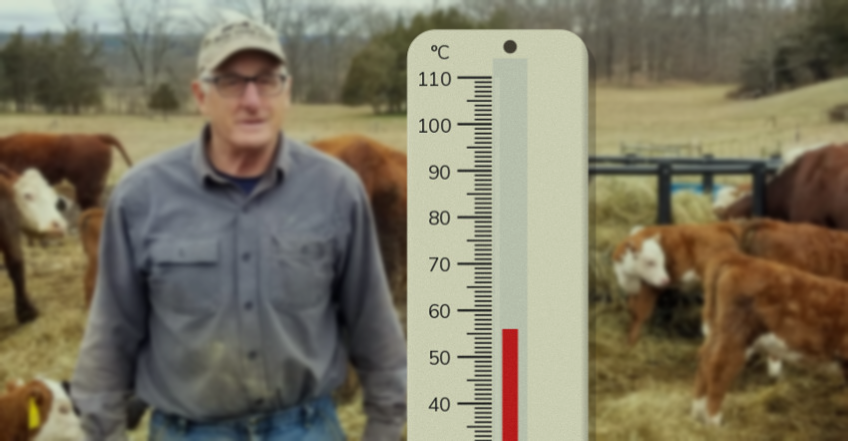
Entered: 56 °C
